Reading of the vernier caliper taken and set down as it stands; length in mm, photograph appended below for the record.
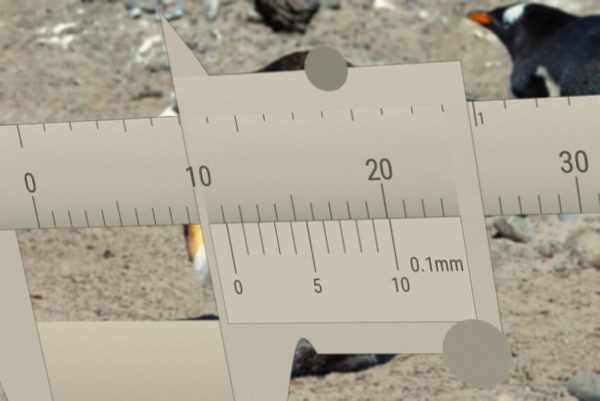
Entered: 11.1 mm
